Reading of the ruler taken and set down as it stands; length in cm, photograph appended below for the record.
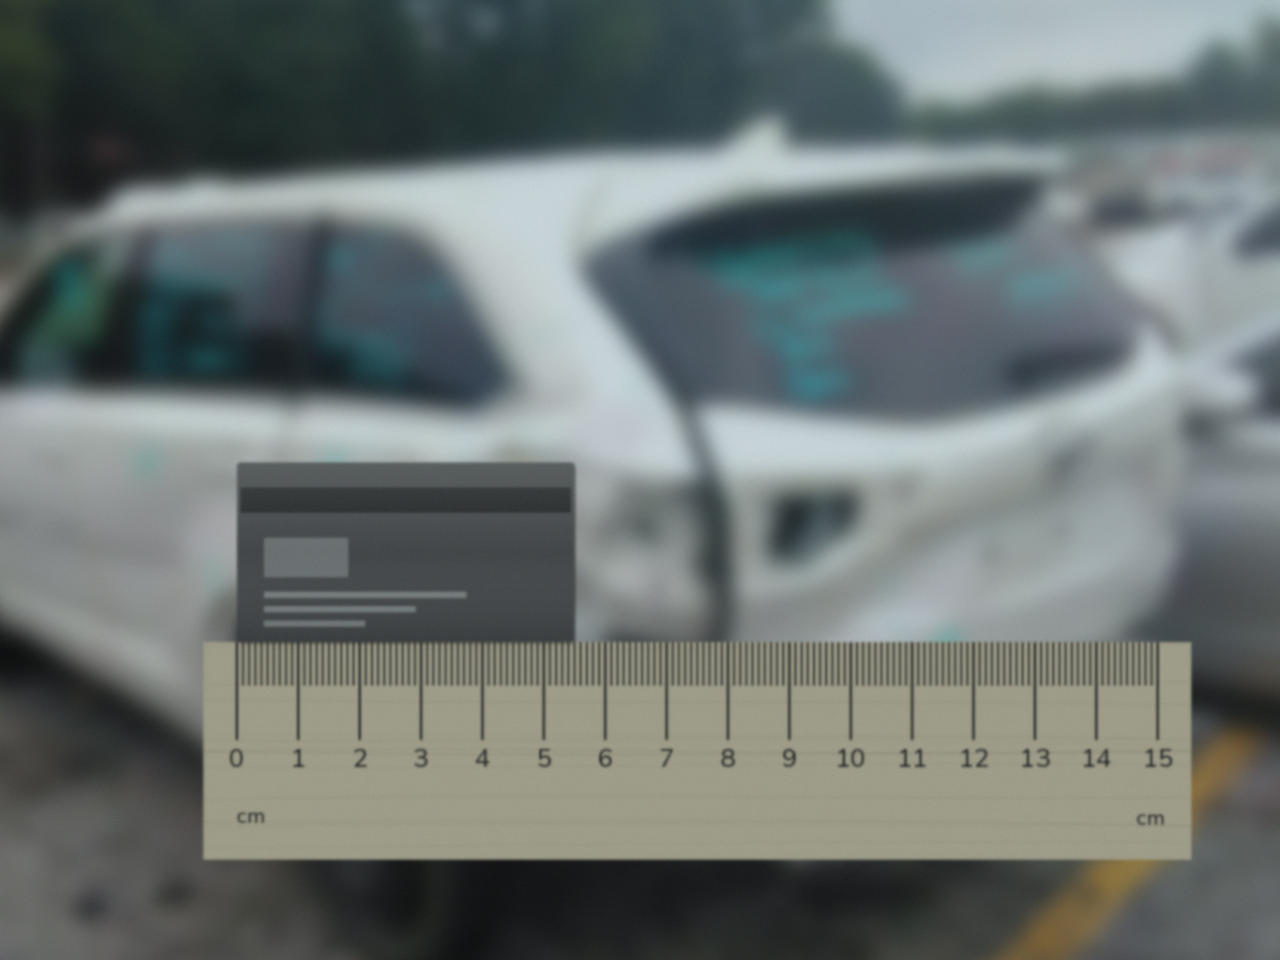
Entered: 5.5 cm
